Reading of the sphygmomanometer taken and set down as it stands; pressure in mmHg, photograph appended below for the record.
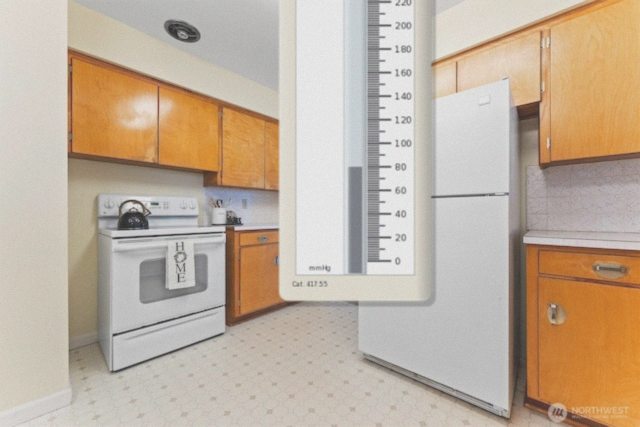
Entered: 80 mmHg
